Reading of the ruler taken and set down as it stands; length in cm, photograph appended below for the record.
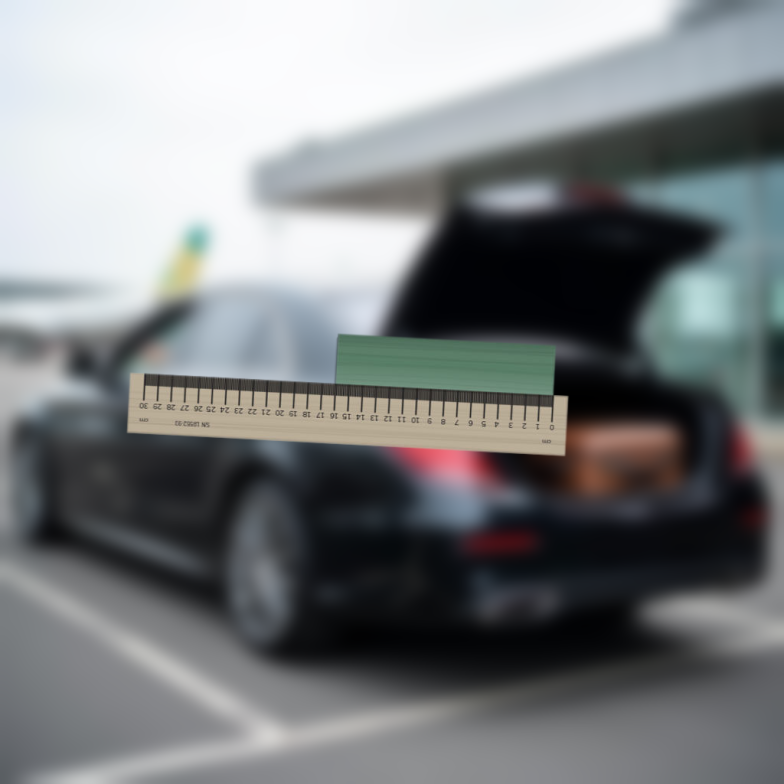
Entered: 16 cm
